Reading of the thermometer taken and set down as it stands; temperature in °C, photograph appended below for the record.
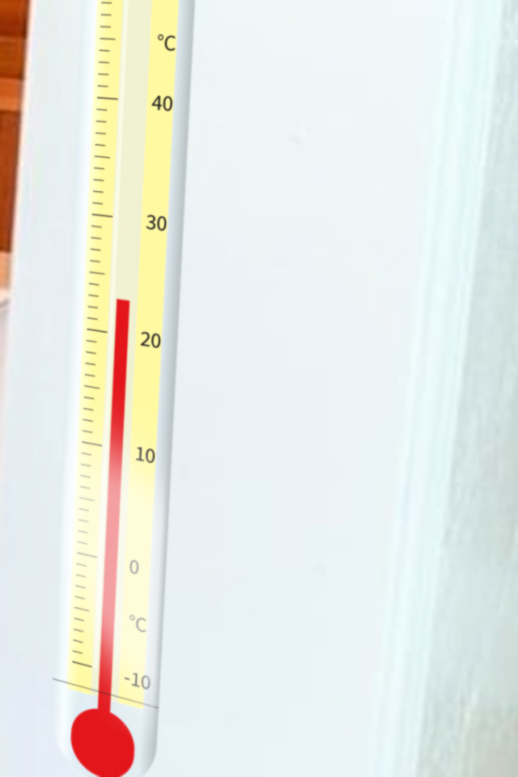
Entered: 23 °C
